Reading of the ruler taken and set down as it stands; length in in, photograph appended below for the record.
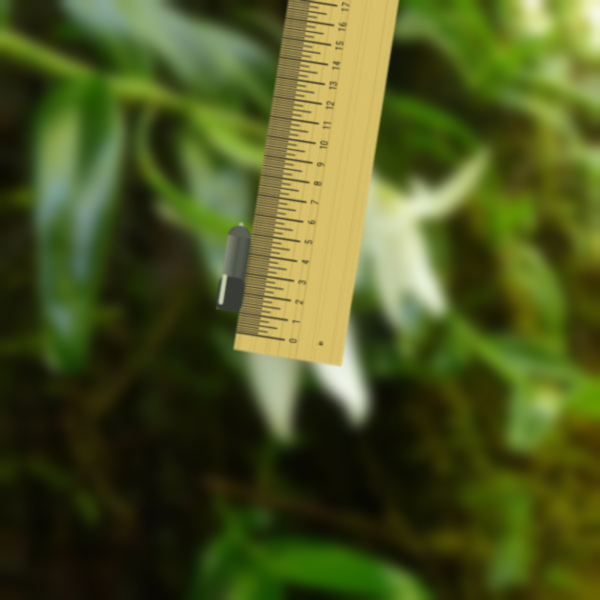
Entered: 4.5 in
